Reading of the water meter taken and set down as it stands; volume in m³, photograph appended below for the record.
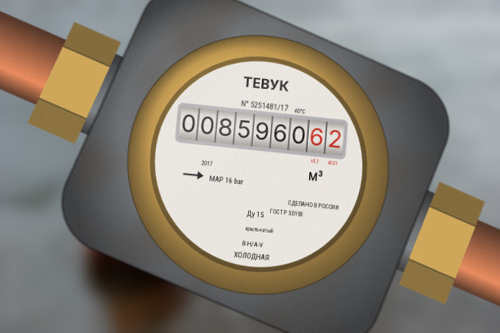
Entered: 85960.62 m³
